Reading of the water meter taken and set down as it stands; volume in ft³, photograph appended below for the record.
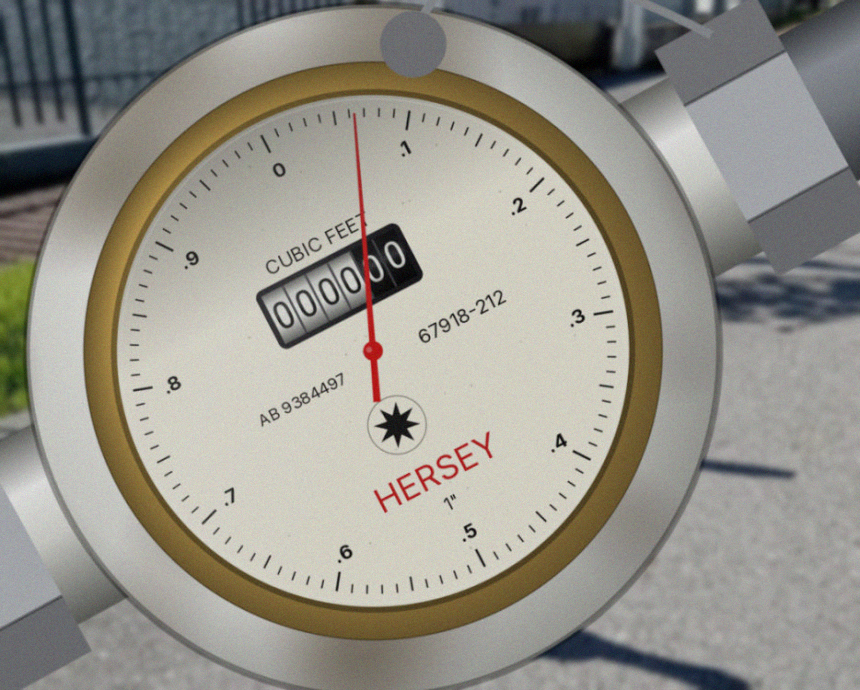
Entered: 0.06 ft³
